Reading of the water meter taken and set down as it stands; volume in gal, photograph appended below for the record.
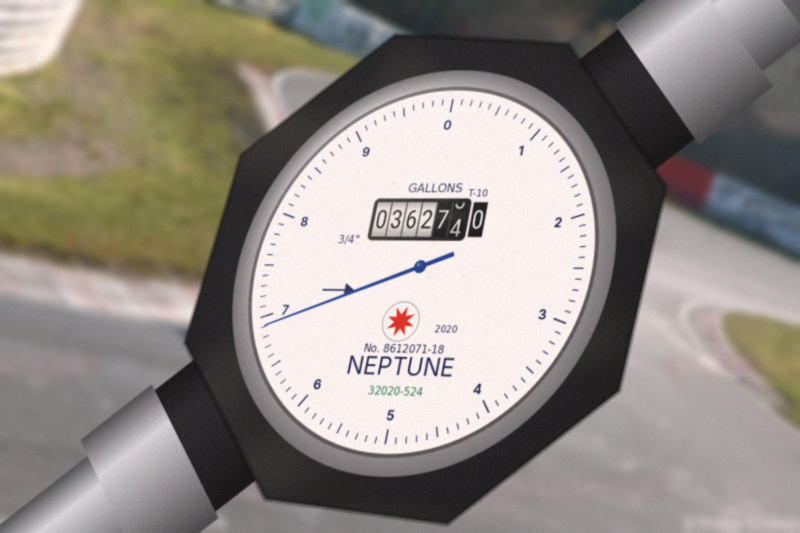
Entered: 362736.9 gal
